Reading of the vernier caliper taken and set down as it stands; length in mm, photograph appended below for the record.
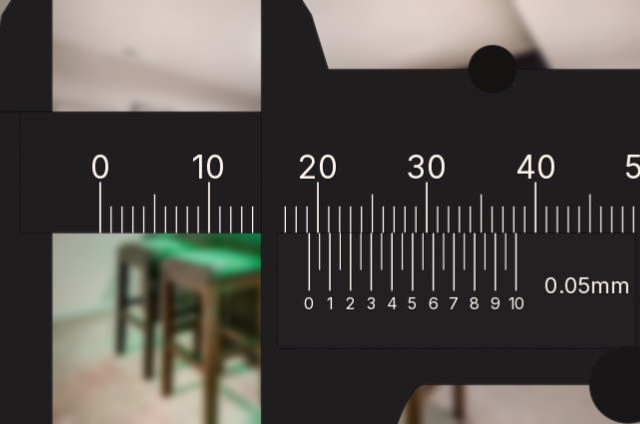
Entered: 19.2 mm
